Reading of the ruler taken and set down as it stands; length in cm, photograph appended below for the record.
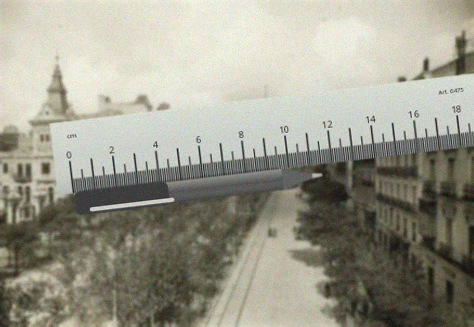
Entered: 11.5 cm
